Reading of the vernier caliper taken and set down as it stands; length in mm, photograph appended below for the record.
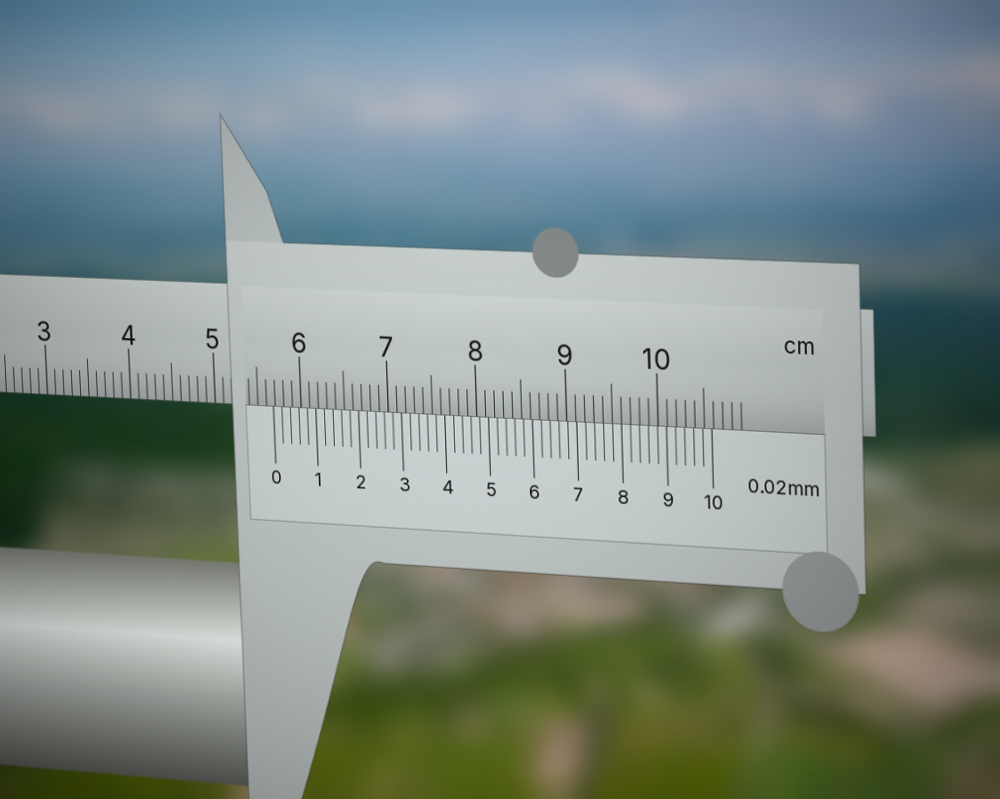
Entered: 56.8 mm
